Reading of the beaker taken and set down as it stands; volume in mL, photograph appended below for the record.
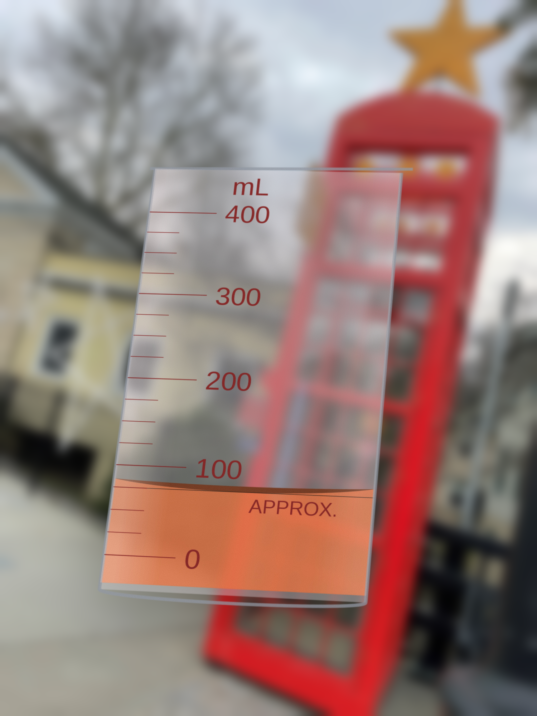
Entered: 75 mL
